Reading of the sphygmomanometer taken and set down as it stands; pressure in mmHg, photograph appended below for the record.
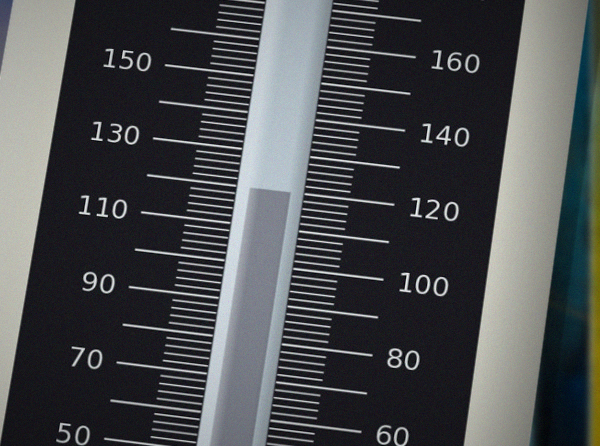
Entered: 120 mmHg
